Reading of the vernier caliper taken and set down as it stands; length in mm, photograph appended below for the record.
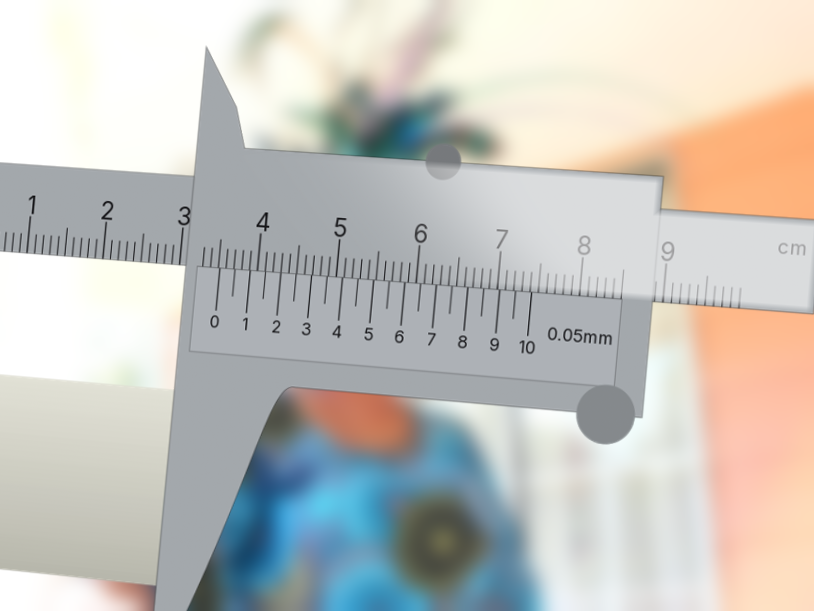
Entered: 35.2 mm
